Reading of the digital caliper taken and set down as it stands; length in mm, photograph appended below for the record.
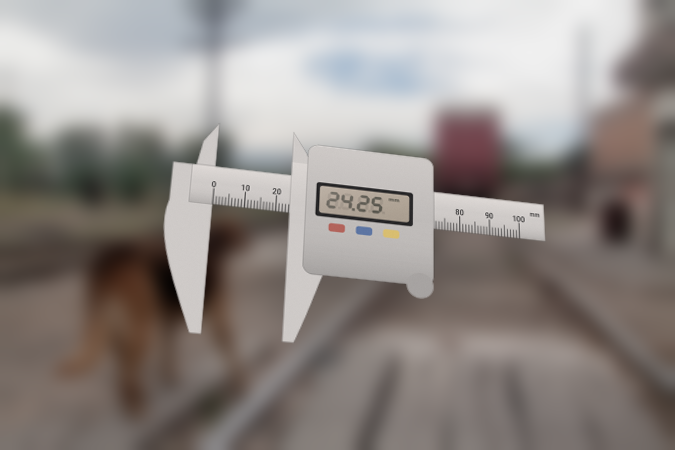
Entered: 24.25 mm
